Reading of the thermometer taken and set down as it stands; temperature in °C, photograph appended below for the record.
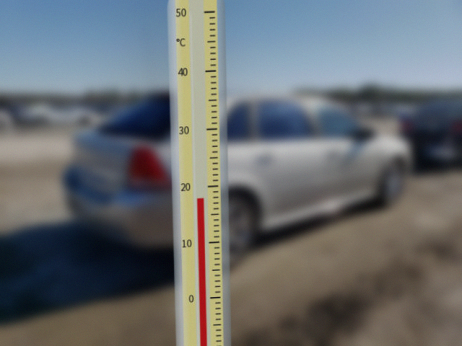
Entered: 18 °C
